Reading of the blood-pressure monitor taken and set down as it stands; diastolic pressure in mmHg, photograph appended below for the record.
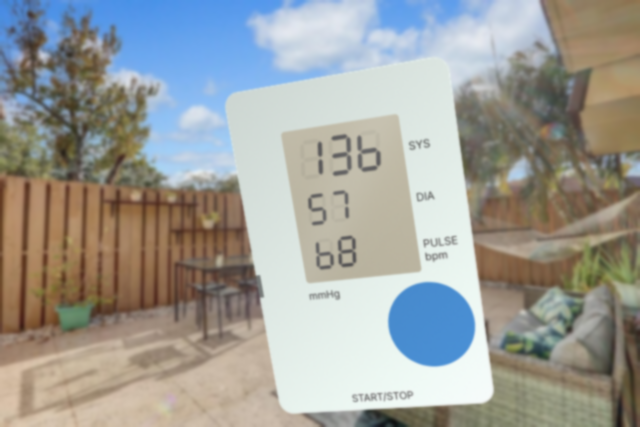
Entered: 57 mmHg
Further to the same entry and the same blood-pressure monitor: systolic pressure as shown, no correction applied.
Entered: 136 mmHg
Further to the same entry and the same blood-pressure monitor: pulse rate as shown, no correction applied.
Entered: 68 bpm
